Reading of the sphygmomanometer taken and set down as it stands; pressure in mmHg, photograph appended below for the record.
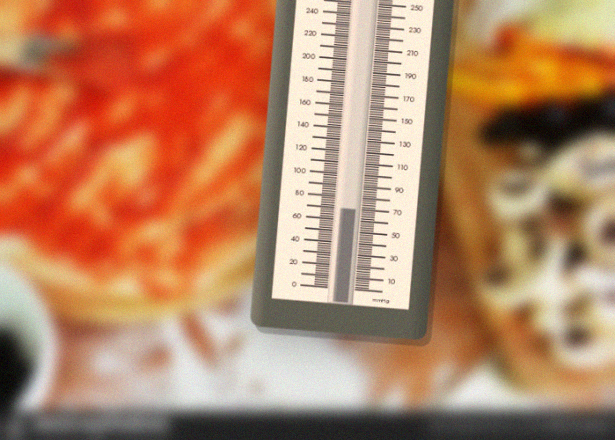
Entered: 70 mmHg
